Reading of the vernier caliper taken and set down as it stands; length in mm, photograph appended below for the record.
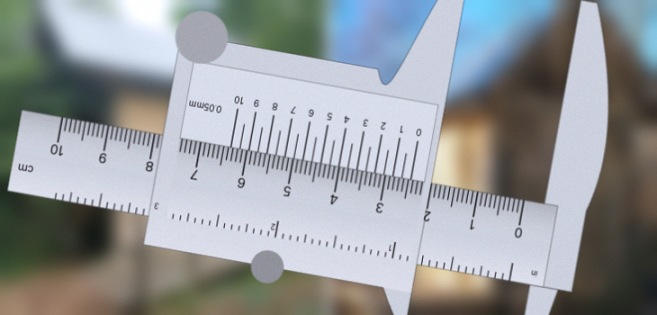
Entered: 24.5 mm
